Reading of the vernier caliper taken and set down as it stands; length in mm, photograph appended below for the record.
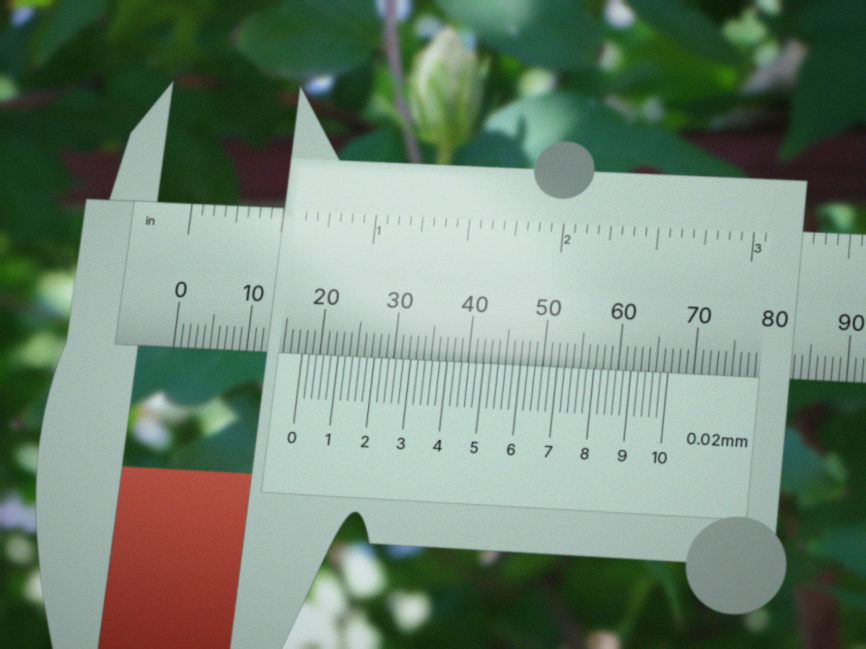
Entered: 17.6 mm
